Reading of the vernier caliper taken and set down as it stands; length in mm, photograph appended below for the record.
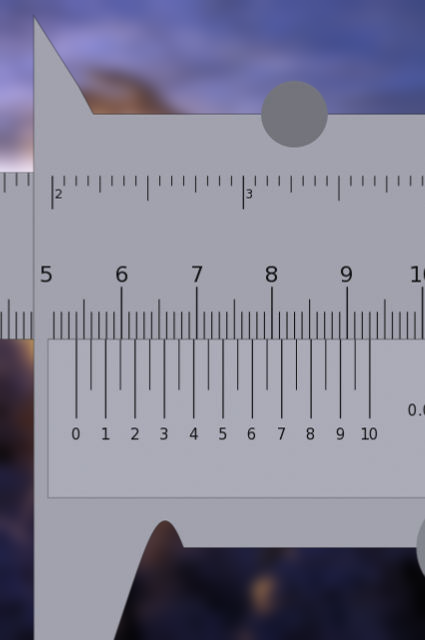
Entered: 54.0 mm
